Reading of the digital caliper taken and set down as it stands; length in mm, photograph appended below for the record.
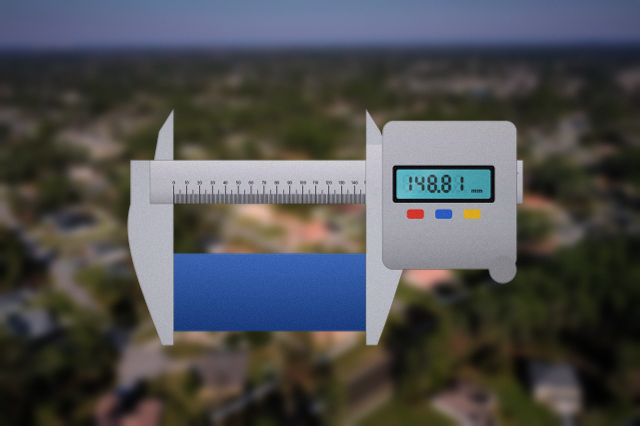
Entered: 148.81 mm
